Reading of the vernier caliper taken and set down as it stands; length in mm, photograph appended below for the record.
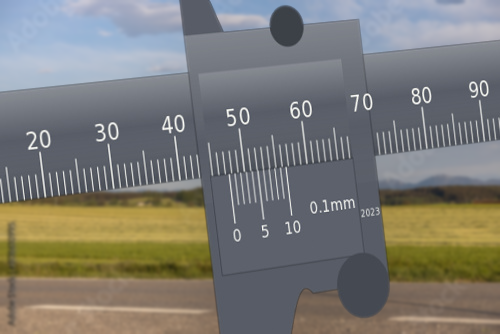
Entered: 47.6 mm
